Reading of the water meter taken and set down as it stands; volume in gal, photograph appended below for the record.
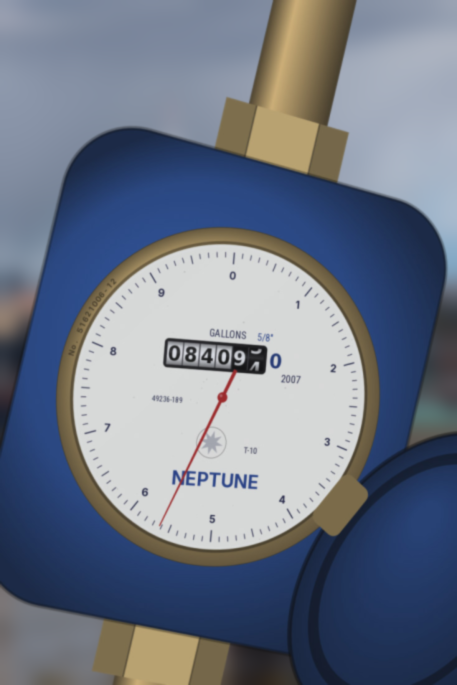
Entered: 840935.6 gal
